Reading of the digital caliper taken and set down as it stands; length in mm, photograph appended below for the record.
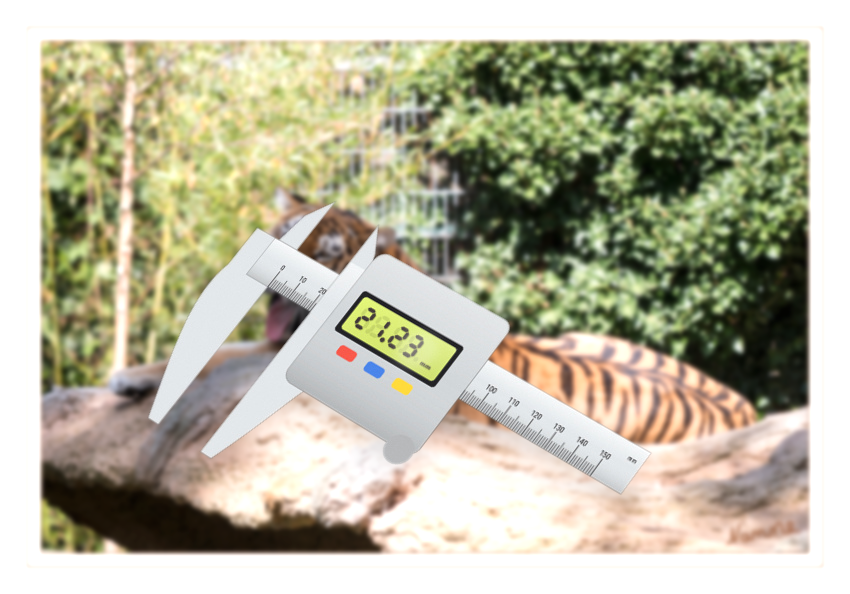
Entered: 21.23 mm
